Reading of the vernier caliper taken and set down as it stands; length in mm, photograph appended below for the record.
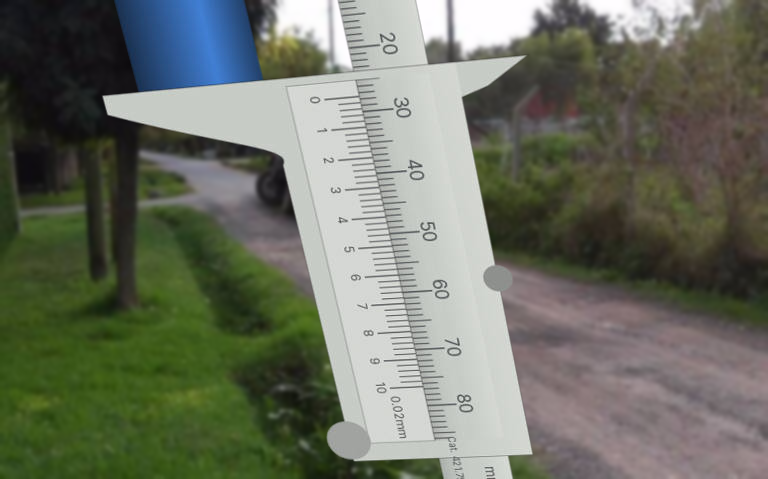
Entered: 27.6 mm
